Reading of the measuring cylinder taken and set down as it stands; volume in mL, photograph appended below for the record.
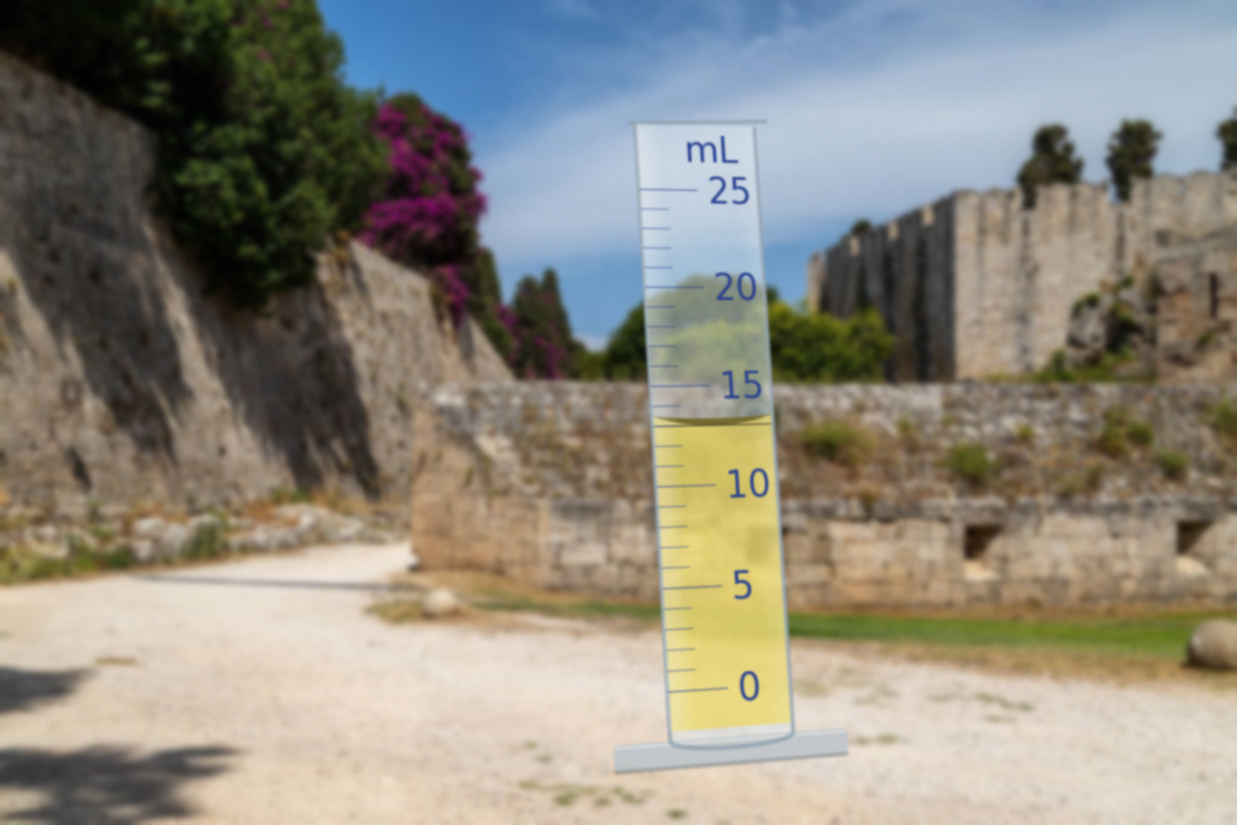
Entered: 13 mL
